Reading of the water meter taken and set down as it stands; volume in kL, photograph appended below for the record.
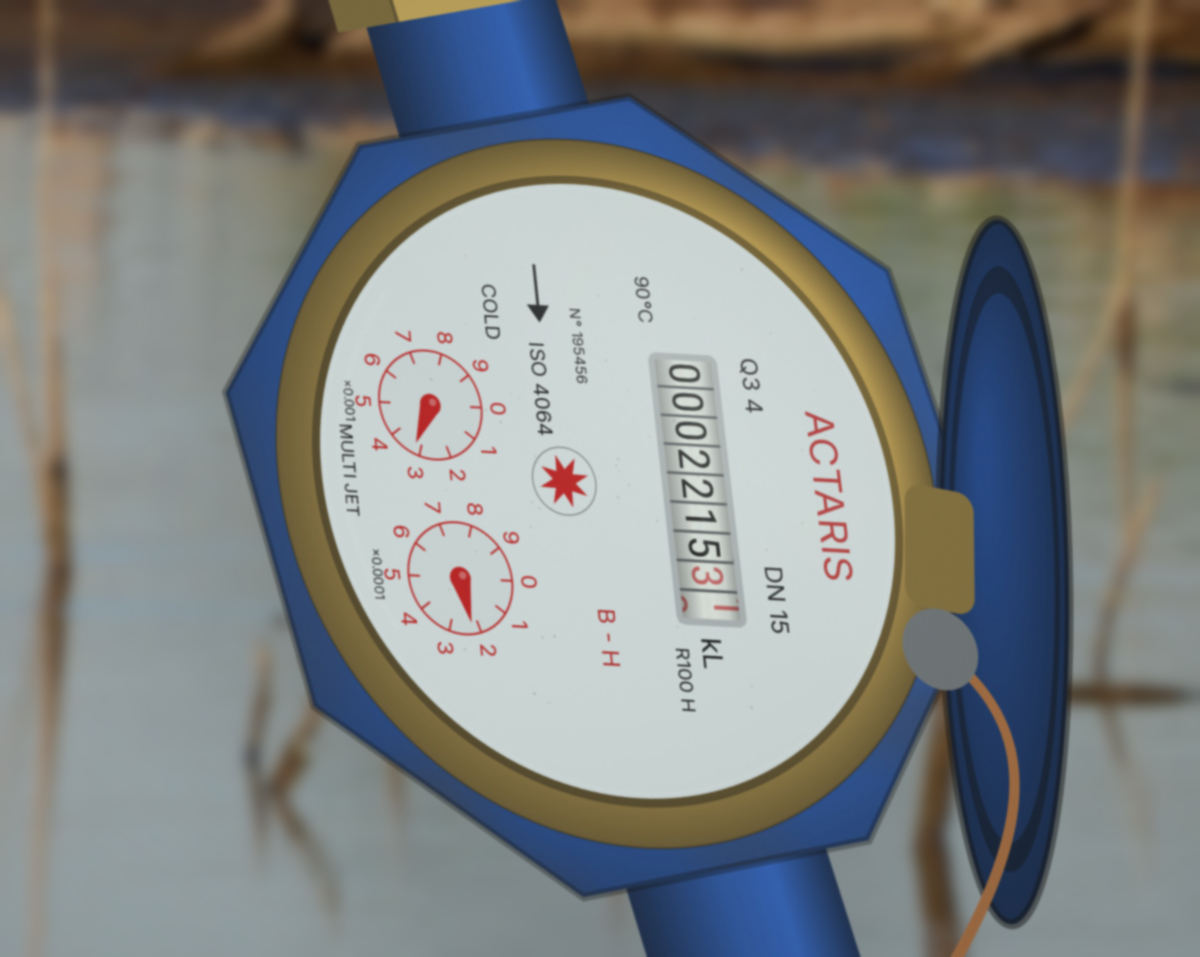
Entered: 2215.3132 kL
